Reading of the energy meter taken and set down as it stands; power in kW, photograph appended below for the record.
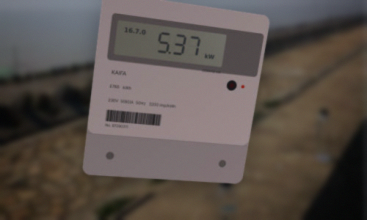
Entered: 5.37 kW
